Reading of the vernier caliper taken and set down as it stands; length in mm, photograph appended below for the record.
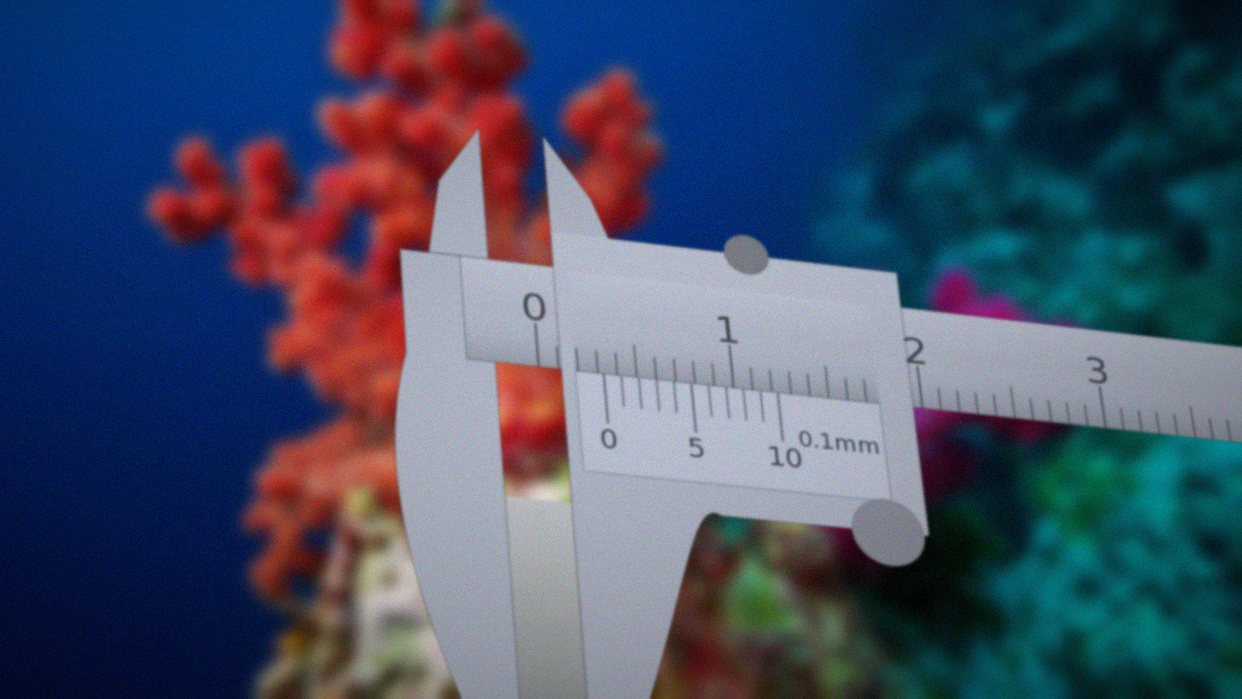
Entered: 3.3 mm
